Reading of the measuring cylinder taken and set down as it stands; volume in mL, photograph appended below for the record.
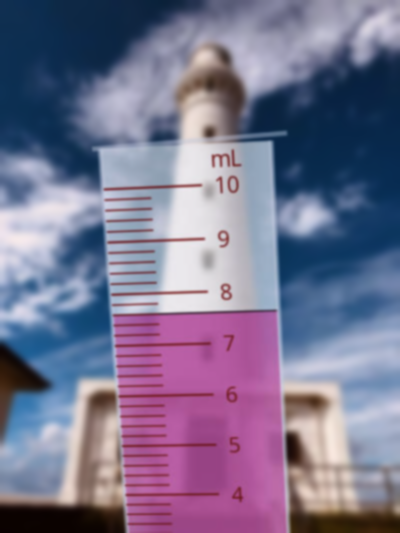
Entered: 7.6 mL
